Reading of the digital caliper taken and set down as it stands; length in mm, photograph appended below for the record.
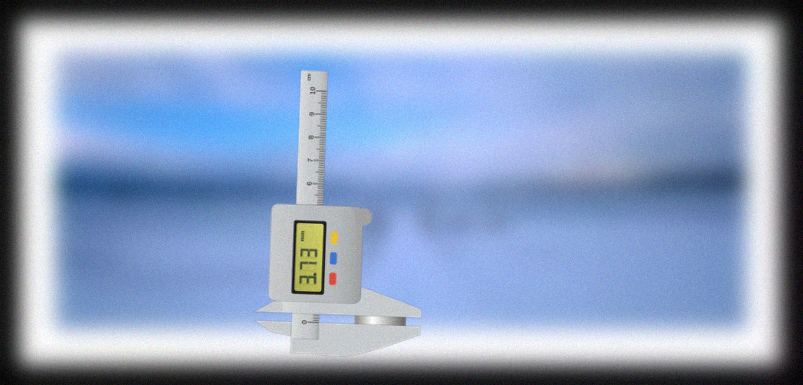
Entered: 3.73 mm
